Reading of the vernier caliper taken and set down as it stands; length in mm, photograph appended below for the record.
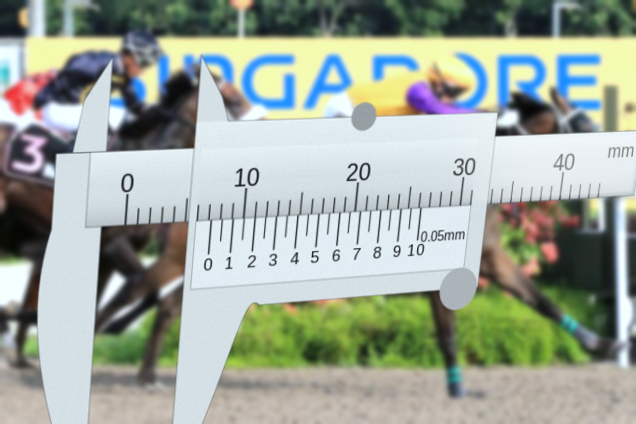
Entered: 7.2 mm
